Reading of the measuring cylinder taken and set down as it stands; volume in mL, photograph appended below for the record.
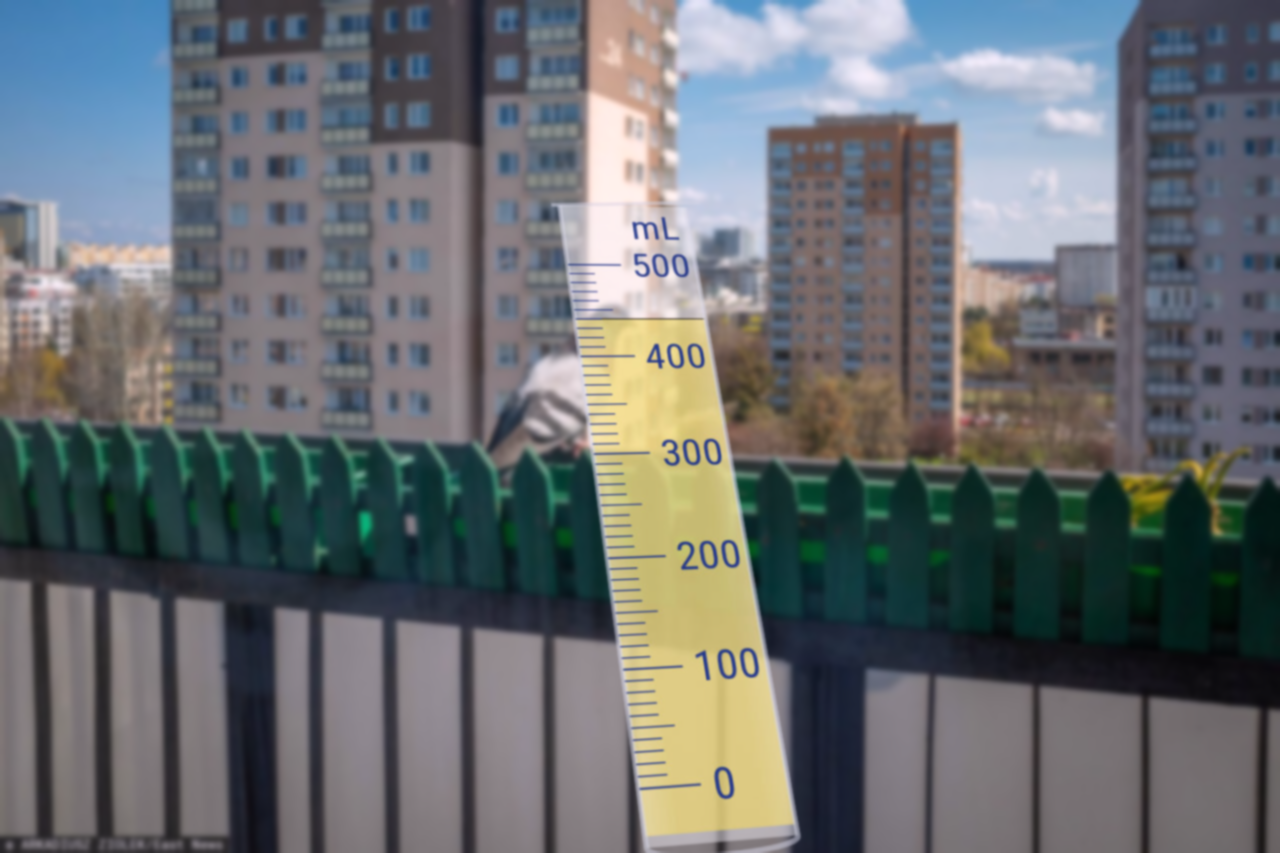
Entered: 440 mL
